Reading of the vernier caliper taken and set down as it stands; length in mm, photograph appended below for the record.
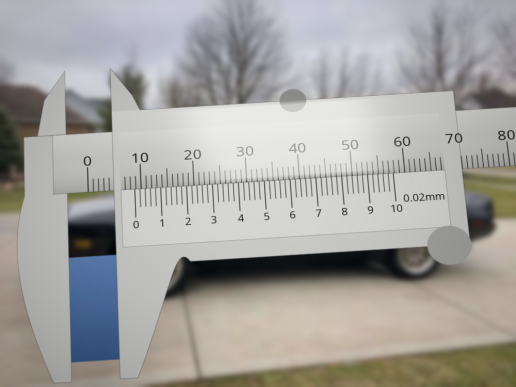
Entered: 8.8 mm
